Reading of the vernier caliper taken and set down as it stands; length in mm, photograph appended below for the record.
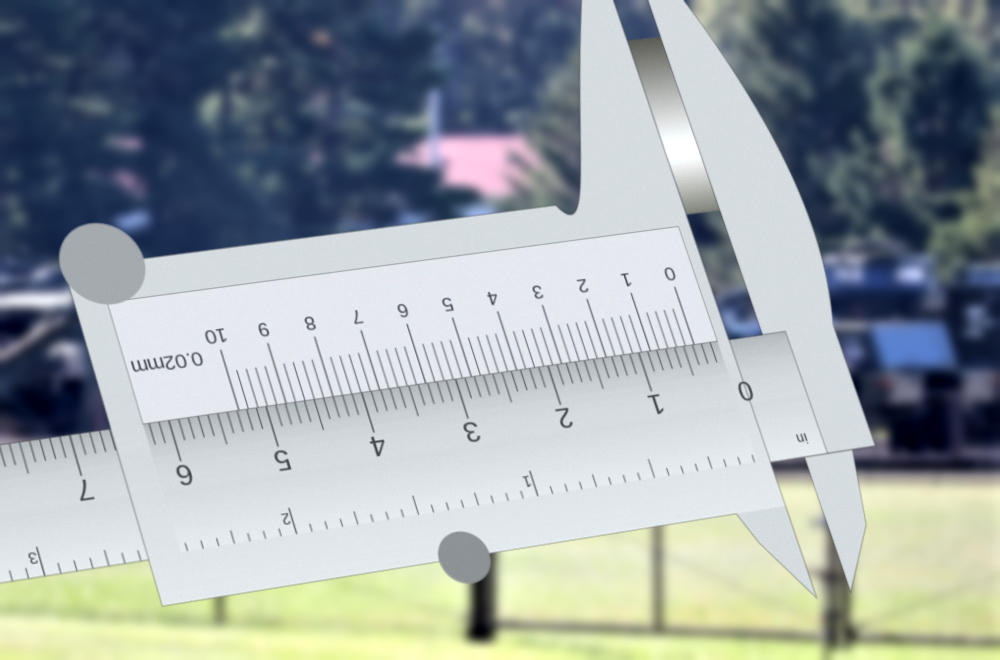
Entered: 3.8 mm
